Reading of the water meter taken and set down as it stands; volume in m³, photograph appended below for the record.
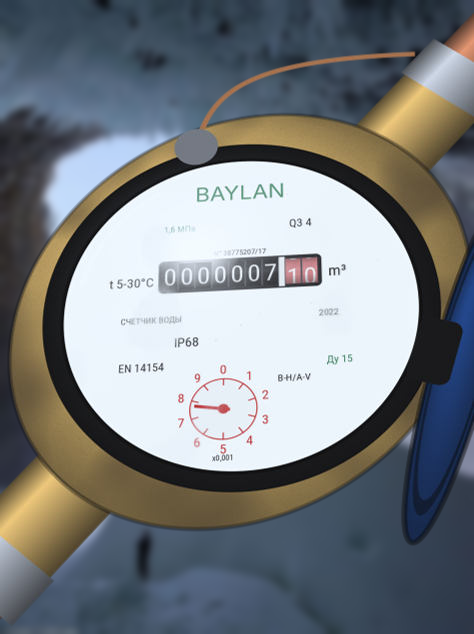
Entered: 7.097 m³
